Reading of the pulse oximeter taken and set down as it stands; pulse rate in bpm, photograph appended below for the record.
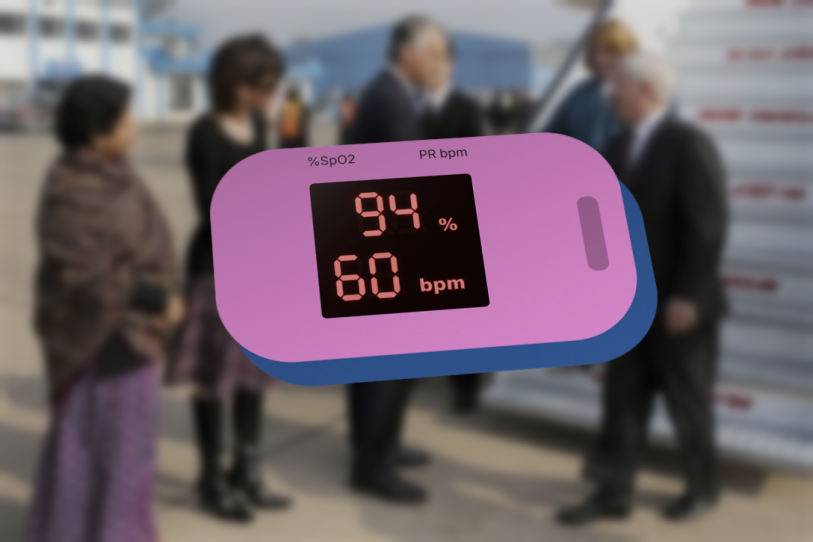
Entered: 60 bpm
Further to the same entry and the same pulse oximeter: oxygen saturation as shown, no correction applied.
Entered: 94 %
